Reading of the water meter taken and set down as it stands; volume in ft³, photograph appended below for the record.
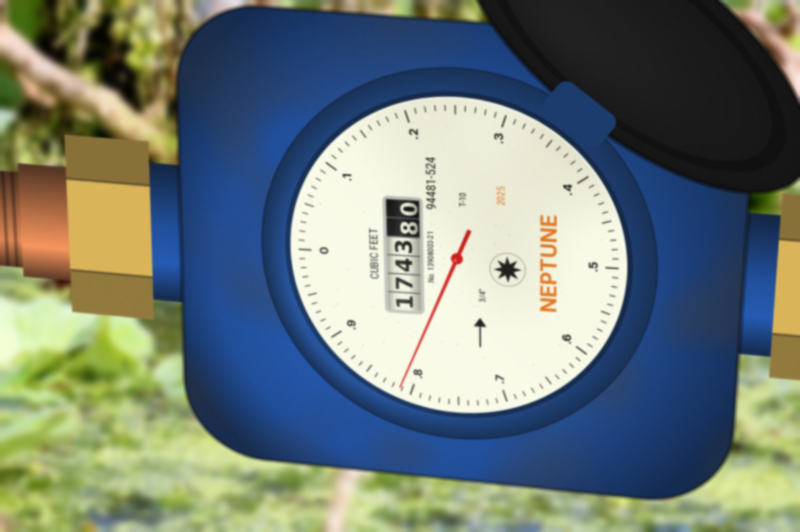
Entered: 174379.81 ft³
